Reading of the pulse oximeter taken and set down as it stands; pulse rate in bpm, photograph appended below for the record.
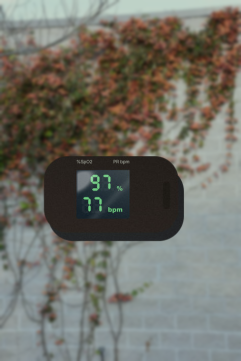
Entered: 77 bpm
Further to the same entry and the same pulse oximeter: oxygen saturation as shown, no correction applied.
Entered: 97 %
